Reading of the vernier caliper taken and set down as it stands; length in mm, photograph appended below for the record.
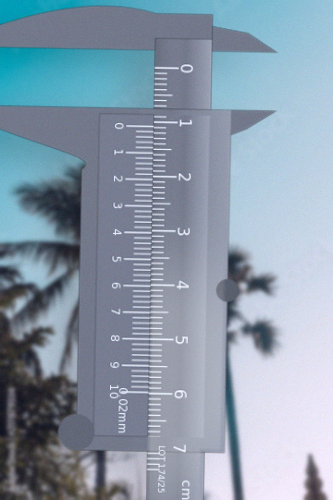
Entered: 10.8 mm
